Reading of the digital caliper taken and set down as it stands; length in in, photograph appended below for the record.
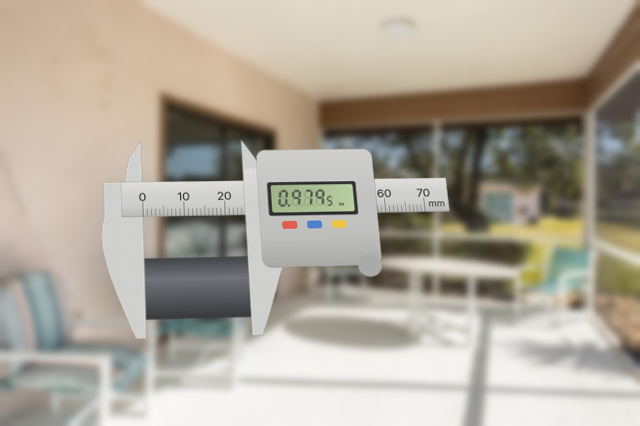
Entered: 0.9795 in
